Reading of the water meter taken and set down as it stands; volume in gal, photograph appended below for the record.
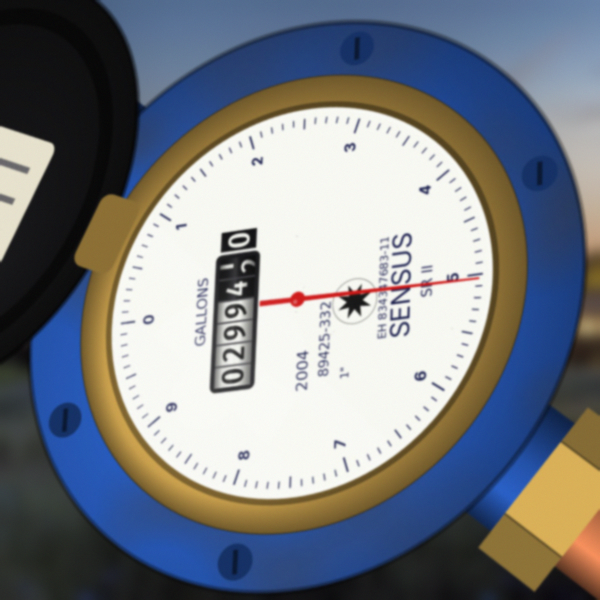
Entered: 299415.0 gal
